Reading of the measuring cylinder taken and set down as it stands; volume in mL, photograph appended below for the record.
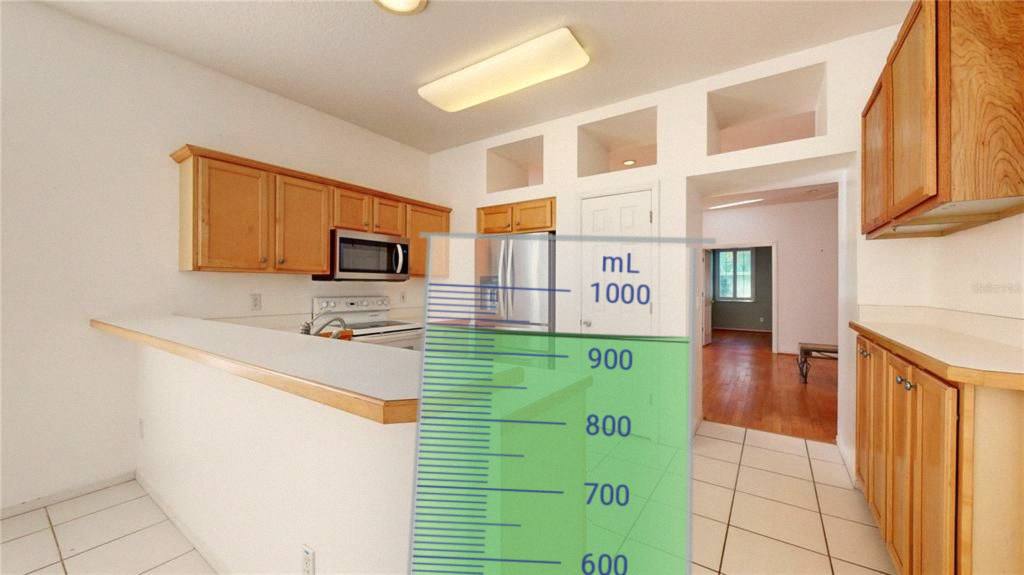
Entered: 930 mL
